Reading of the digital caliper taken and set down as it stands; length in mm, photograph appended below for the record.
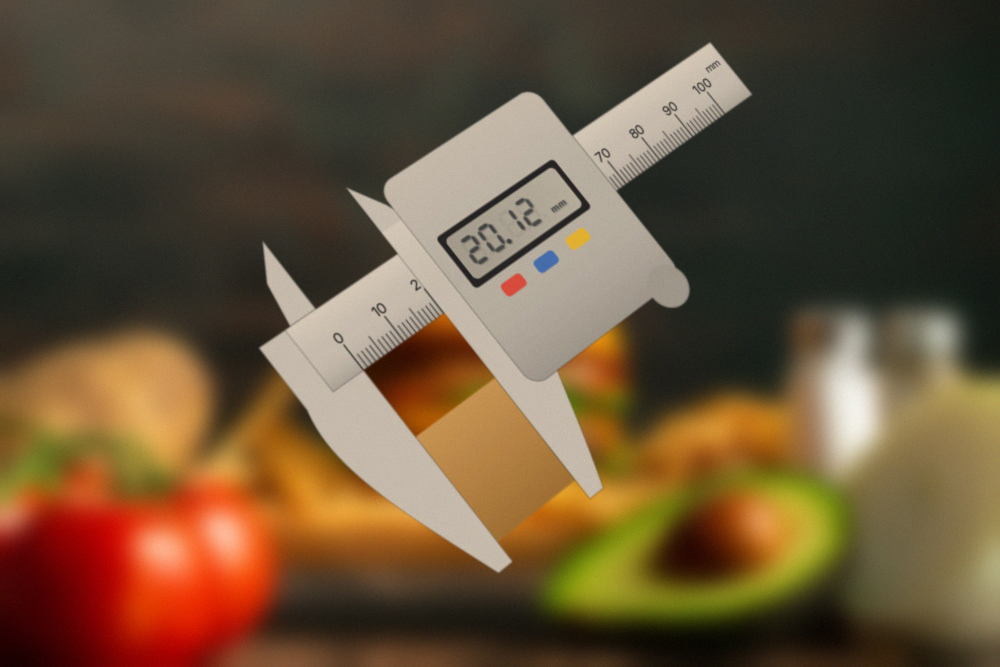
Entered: 20.12 mm
